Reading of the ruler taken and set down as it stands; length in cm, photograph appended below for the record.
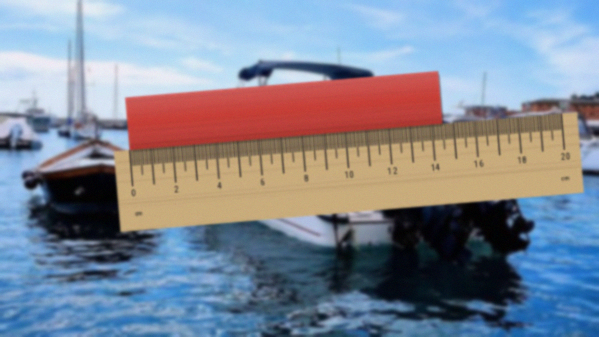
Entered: 14.5 cm
